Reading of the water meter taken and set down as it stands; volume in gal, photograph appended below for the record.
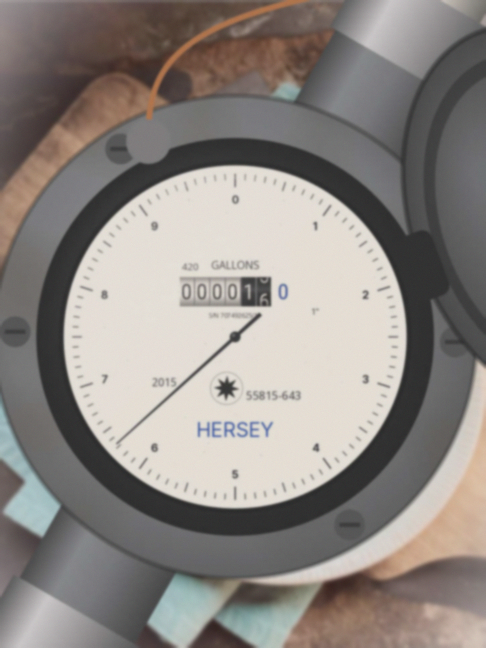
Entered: 156.3 gal
